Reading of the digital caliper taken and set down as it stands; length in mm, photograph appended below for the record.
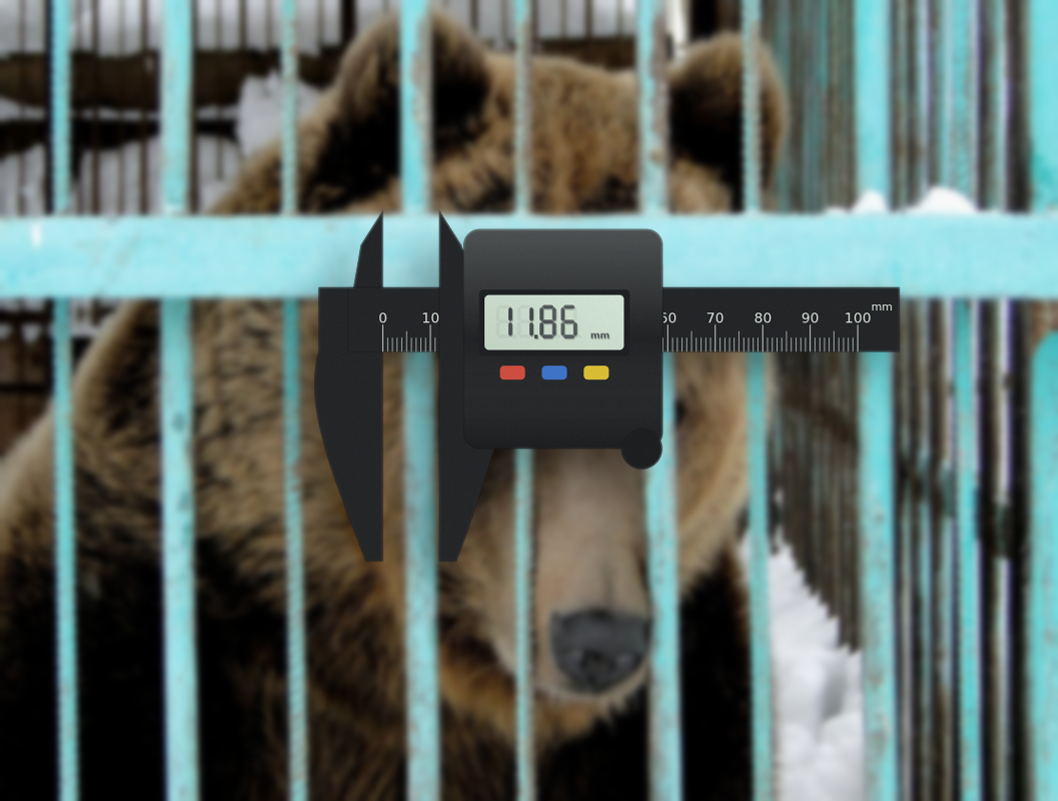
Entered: 11.86 mm
